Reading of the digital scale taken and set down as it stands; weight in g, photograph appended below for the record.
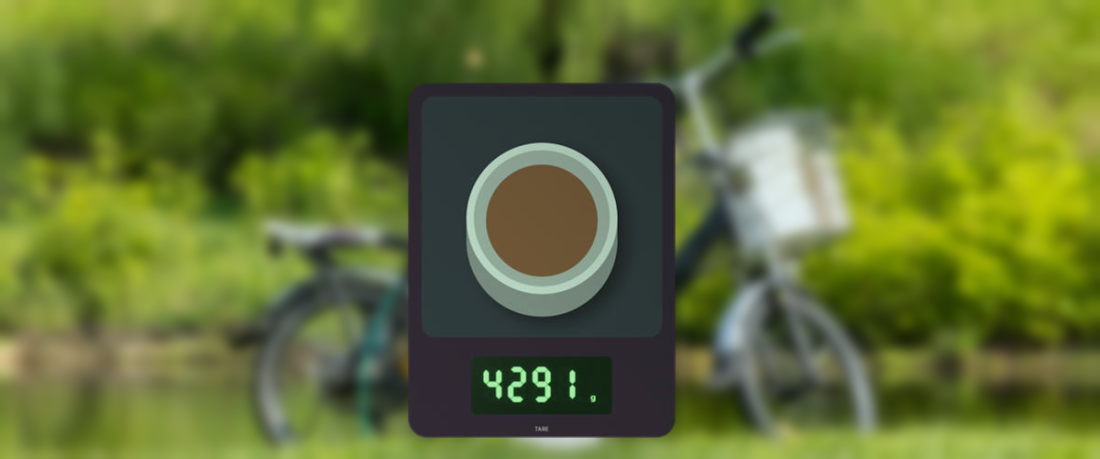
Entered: 4291 g
